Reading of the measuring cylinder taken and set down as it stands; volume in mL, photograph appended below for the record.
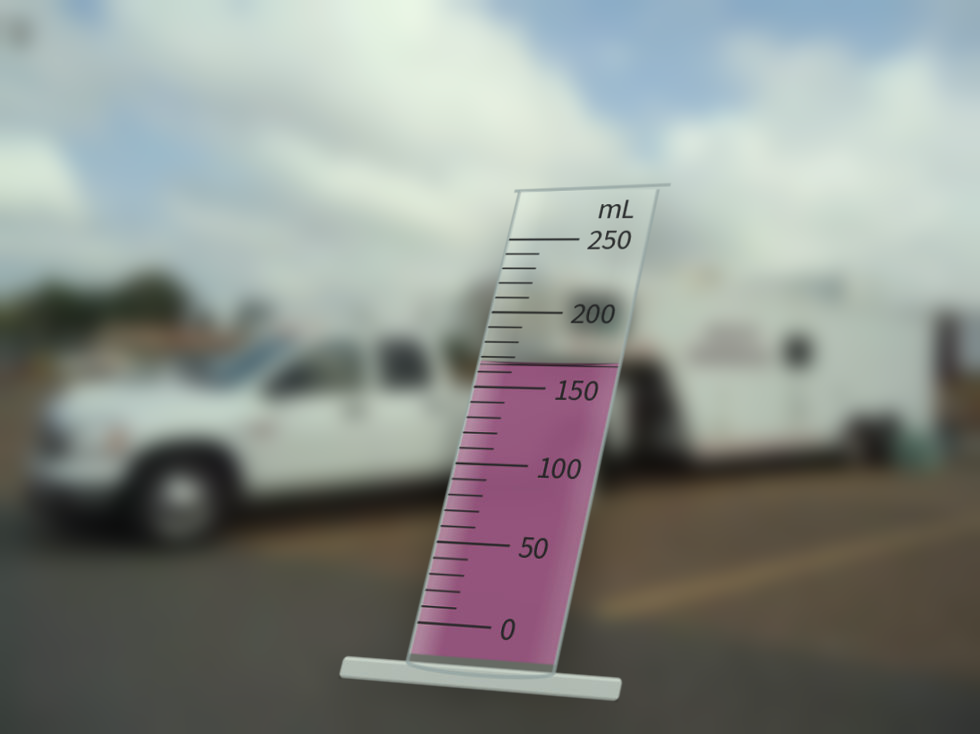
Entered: 165 mL
